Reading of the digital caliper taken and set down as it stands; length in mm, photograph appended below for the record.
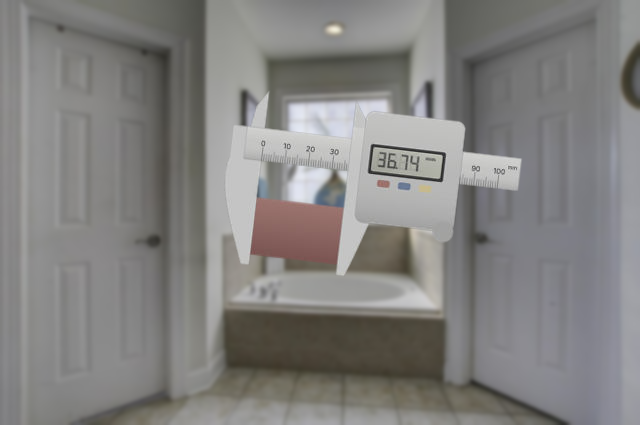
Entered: 36.74 mm
